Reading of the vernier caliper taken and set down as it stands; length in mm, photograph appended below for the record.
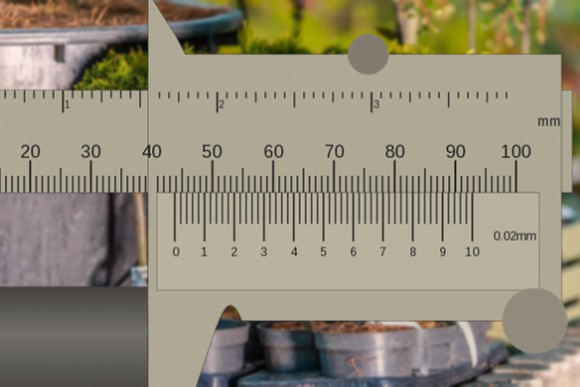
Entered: 43.8 mm
